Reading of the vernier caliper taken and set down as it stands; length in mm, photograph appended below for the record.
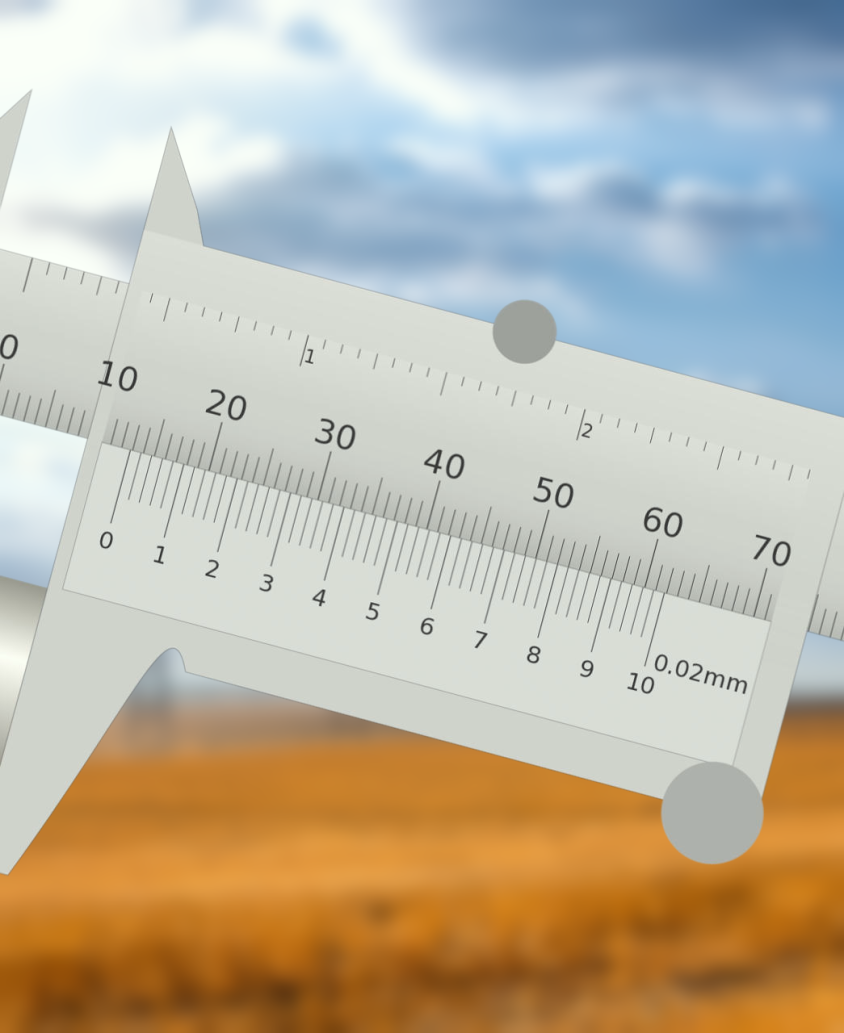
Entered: 12.8 mm
